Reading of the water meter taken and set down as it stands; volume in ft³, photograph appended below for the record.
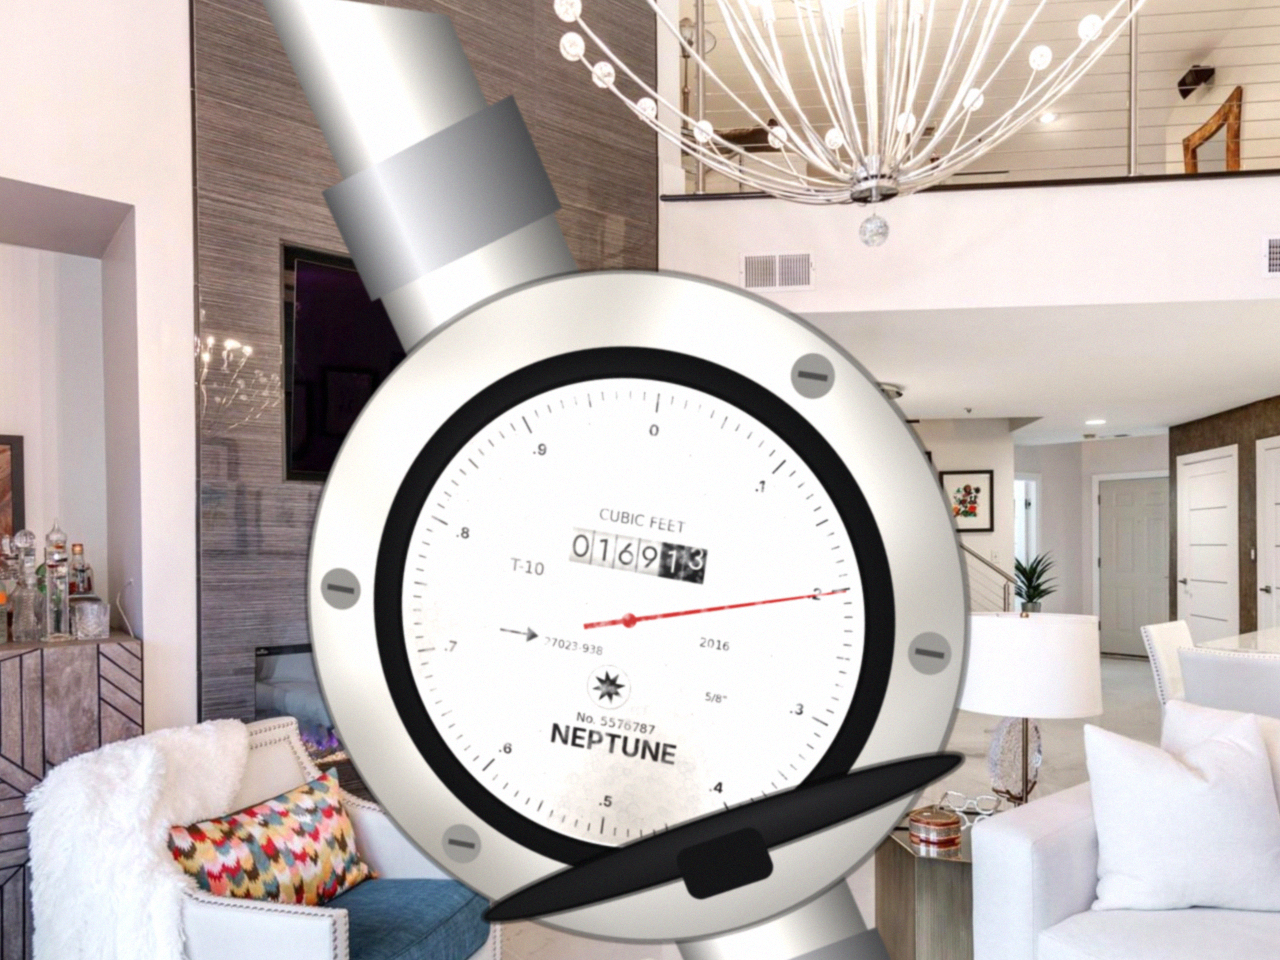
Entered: 16913.20 ft³
